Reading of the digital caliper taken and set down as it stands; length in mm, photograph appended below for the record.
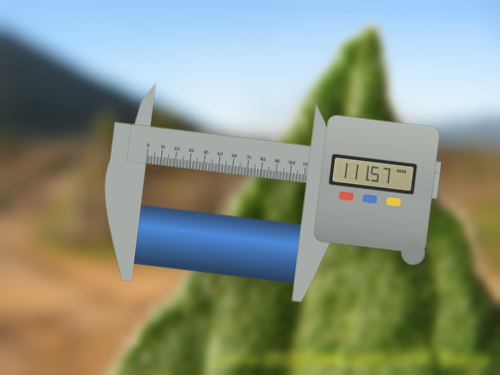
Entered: 111.57 mm
